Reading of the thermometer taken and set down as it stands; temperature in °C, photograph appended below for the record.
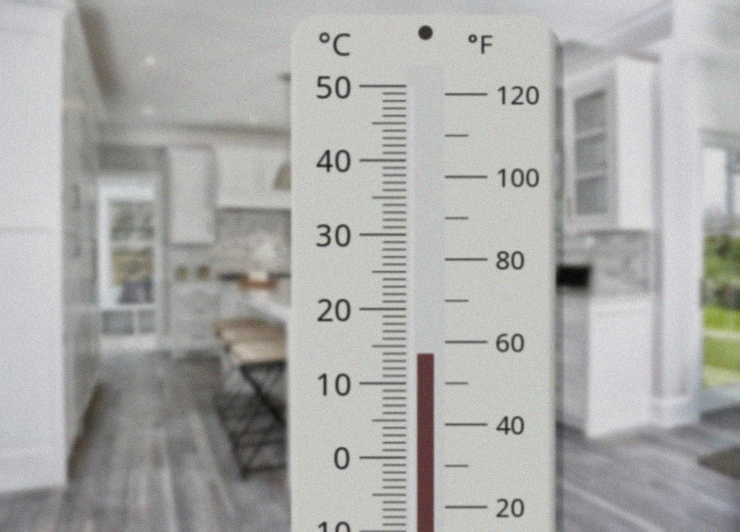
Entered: 14 °C
